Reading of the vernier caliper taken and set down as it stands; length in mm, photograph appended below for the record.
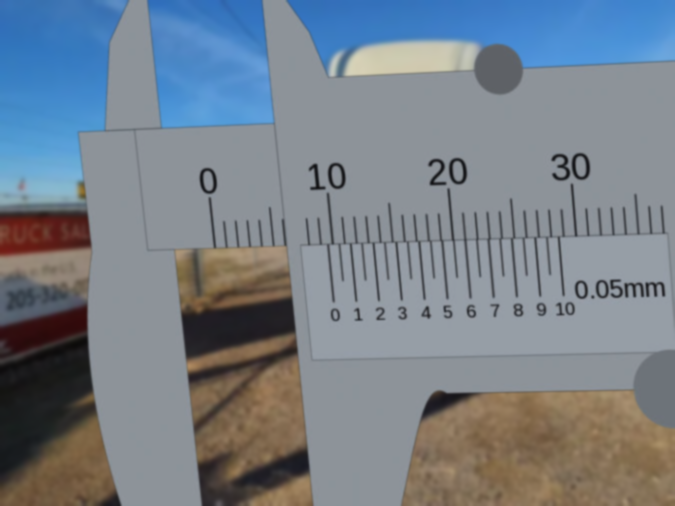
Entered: 9.6 mm
